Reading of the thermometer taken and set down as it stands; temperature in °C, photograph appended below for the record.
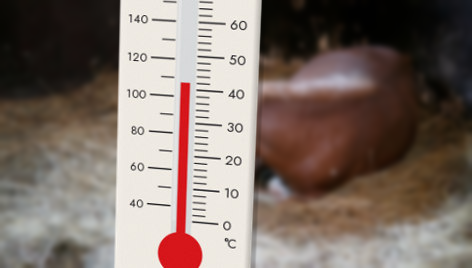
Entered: 42 °C
